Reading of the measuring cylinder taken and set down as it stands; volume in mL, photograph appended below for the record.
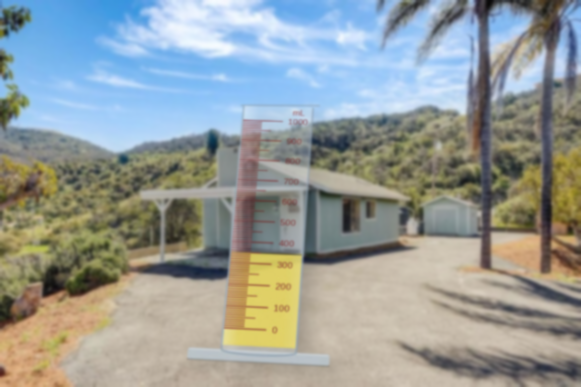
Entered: 350 mL
